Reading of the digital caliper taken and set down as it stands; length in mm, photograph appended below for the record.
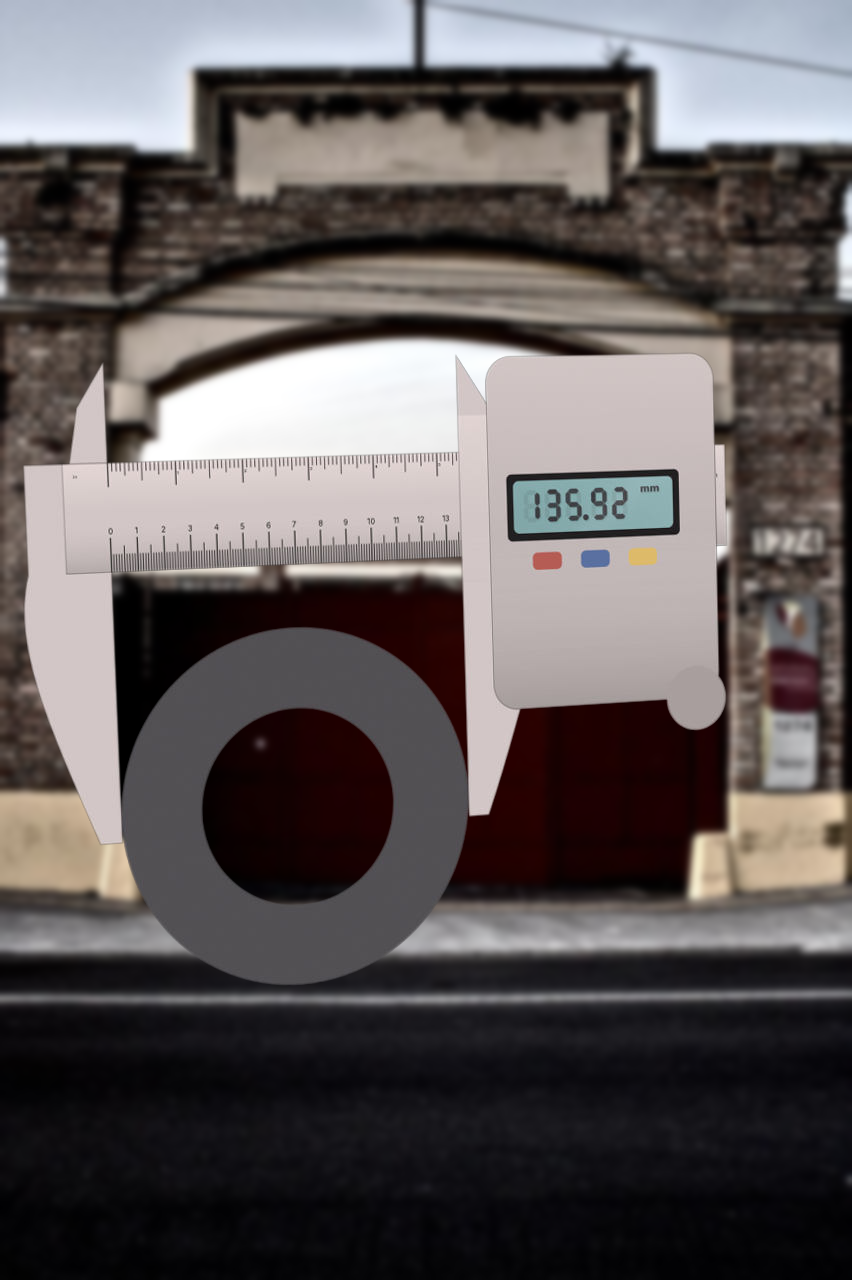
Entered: 135.92 mm
